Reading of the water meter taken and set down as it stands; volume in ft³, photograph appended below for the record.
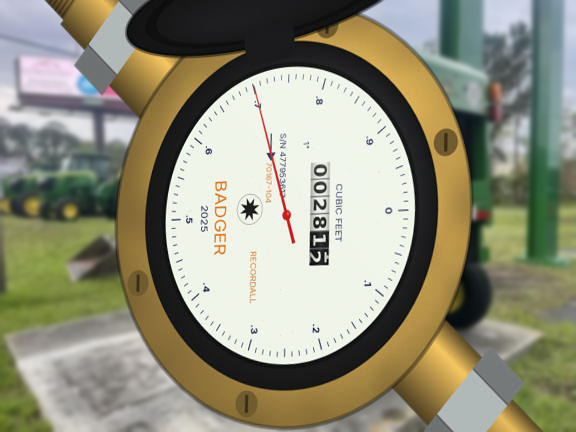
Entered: 2811.70 ft³
